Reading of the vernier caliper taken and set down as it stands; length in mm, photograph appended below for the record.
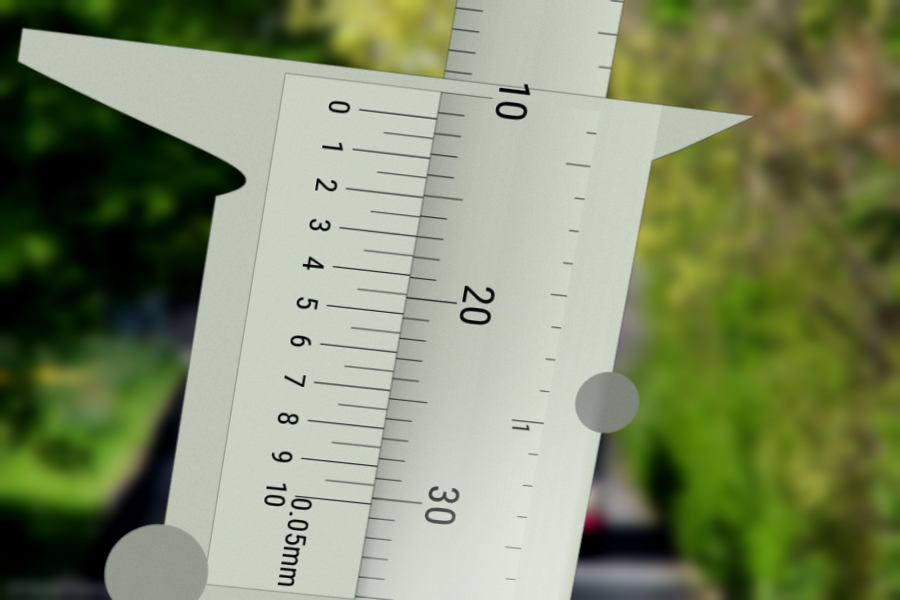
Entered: 11.3 mm
